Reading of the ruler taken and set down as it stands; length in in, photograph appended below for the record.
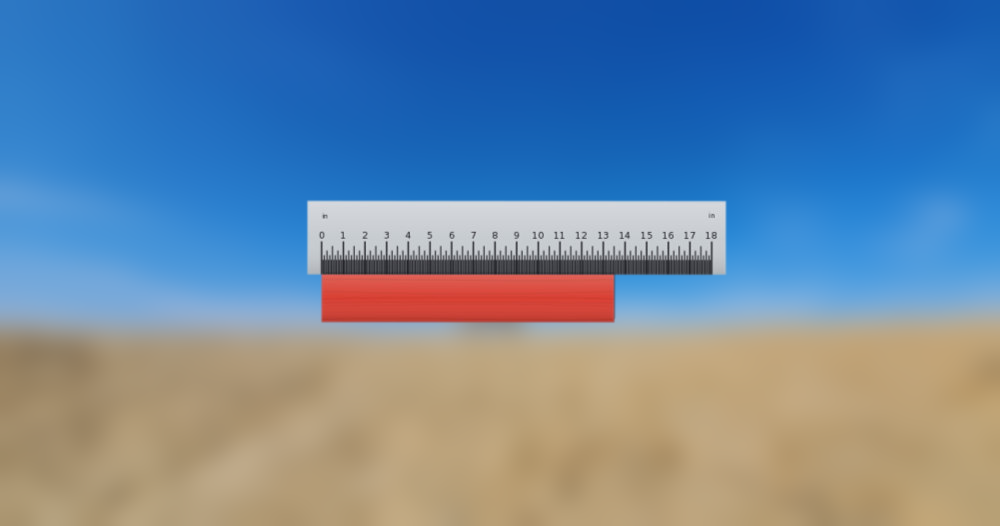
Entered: 13.5 in
